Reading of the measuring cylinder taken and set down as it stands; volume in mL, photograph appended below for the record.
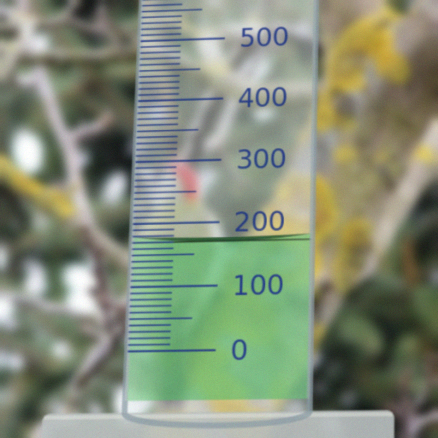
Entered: 170 mL
